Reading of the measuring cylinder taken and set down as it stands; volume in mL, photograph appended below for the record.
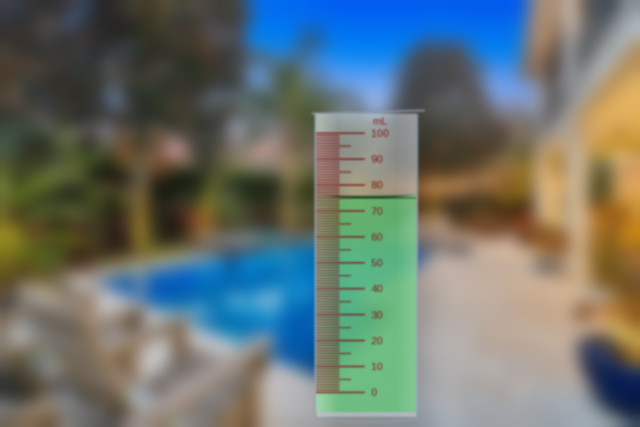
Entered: 75 mL
